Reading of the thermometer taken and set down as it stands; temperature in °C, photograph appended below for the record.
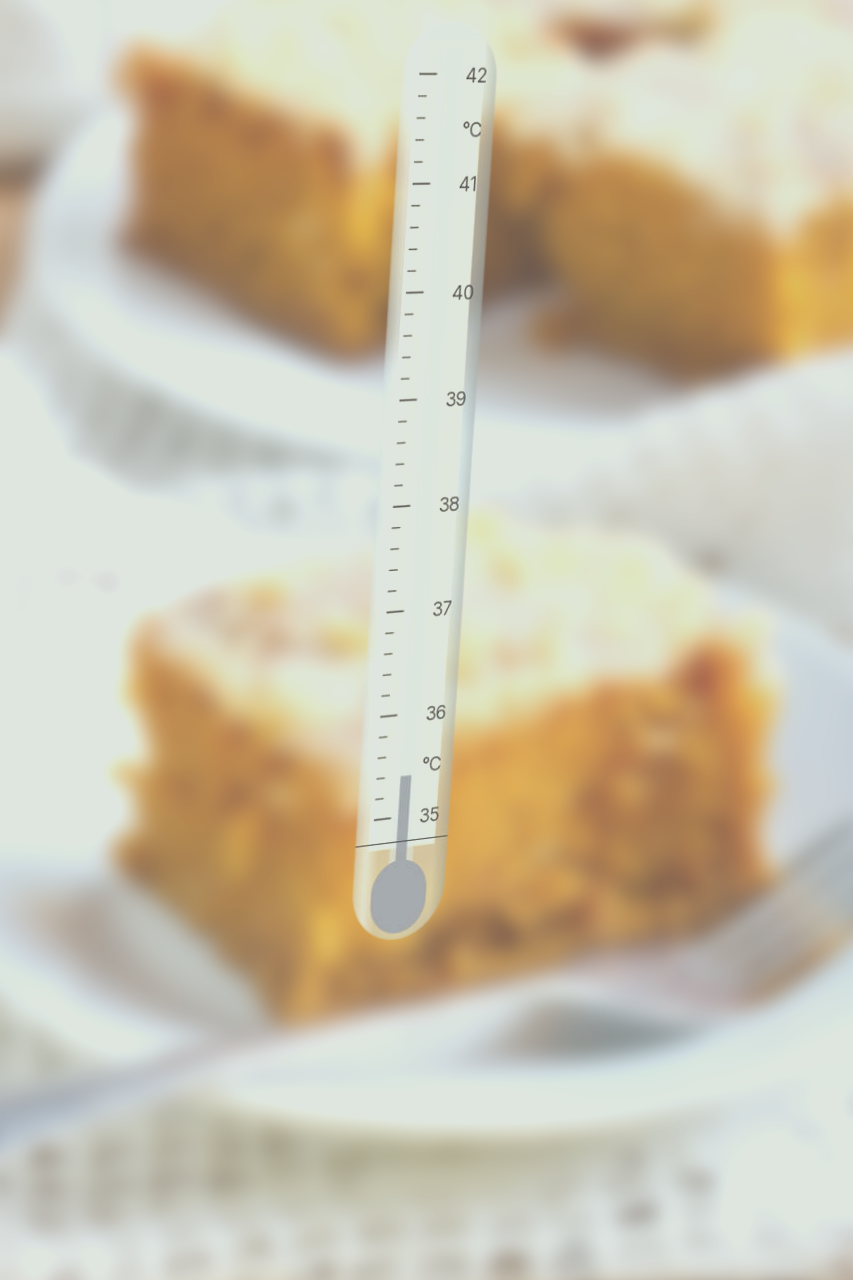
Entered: 35.4 °C
